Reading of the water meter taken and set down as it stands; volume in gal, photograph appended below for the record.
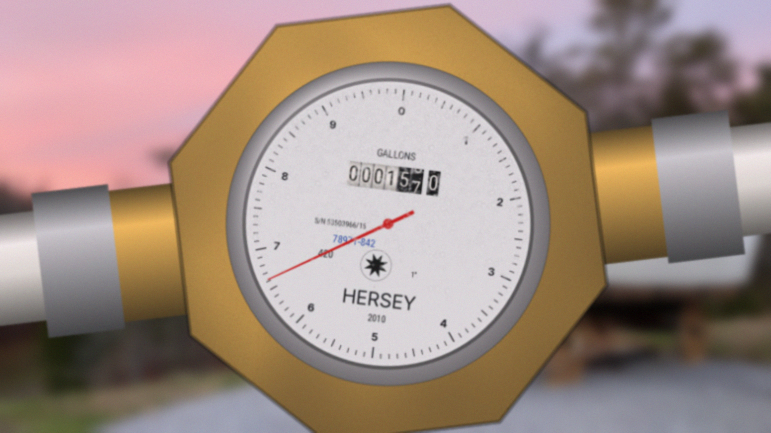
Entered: 1566.6 gal
